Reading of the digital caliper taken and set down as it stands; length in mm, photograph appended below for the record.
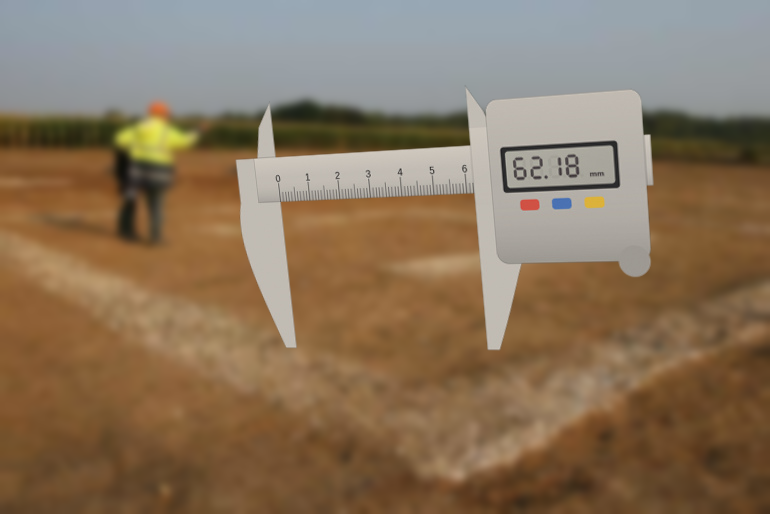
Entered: 62.18 mm
